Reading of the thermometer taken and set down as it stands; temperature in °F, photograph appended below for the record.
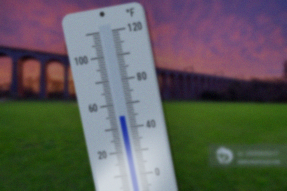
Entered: 50 °F
